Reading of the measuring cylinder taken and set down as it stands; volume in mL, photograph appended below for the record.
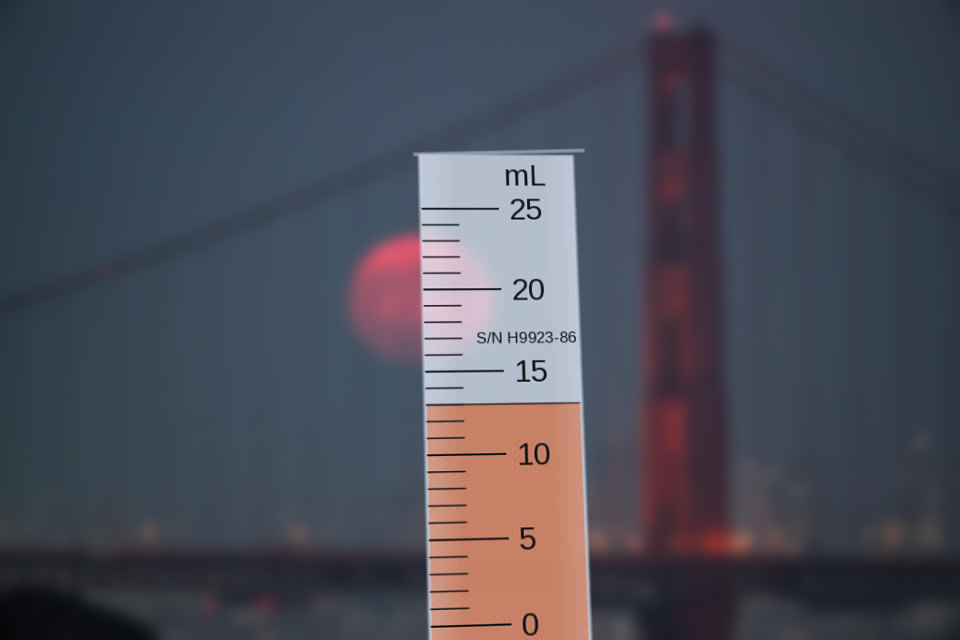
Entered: 13 mL
